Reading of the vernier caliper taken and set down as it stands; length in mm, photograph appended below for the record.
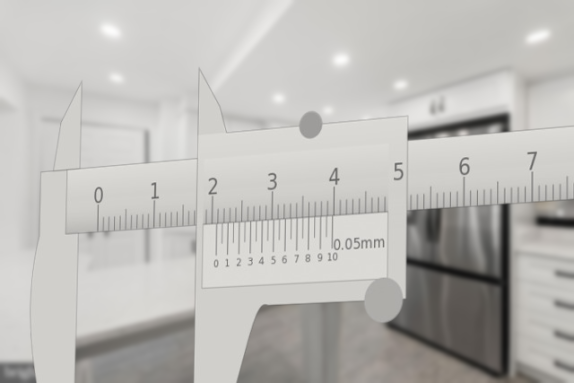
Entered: 20.8 mm
